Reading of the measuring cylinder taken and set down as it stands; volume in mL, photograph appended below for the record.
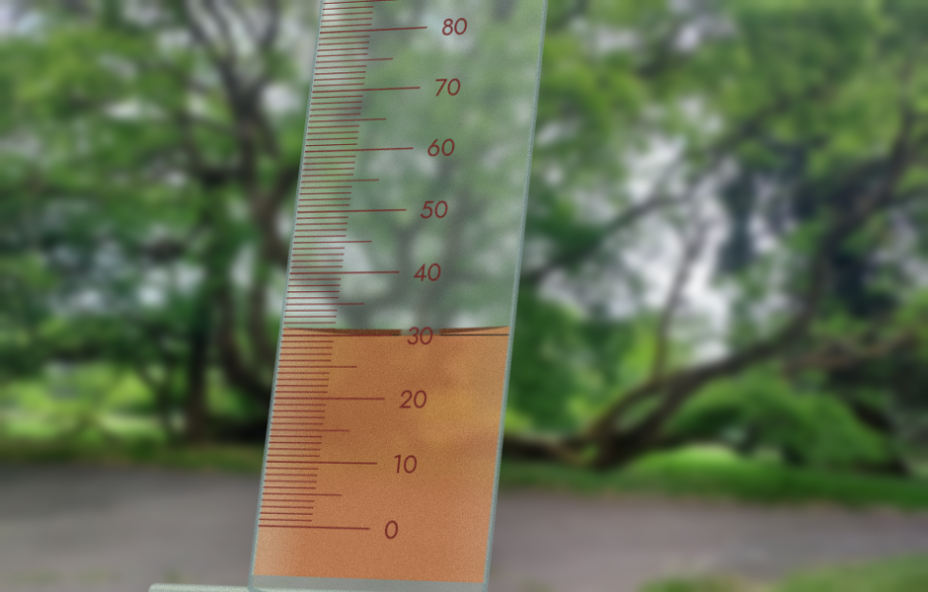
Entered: 30 mL
